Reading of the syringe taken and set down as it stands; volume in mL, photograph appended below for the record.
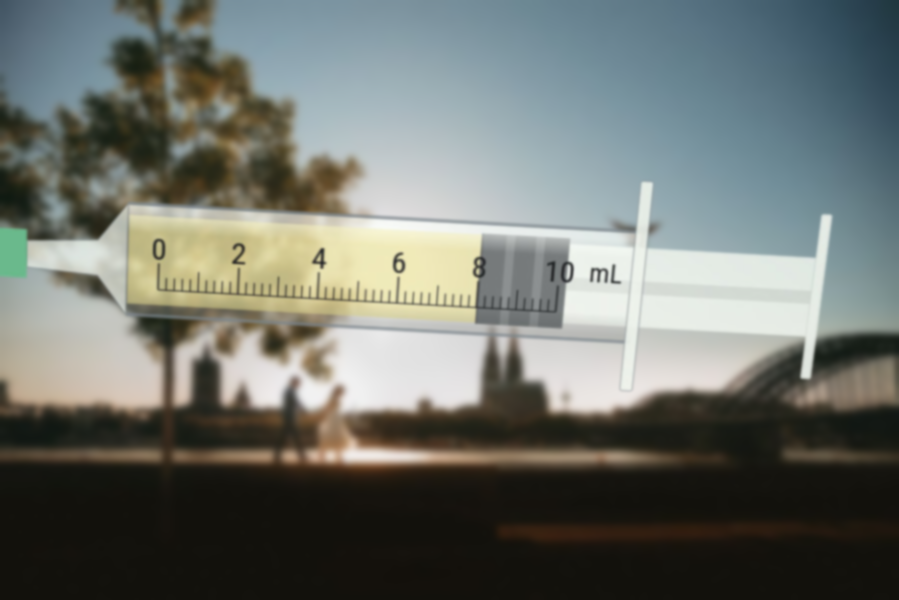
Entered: 8 mL
